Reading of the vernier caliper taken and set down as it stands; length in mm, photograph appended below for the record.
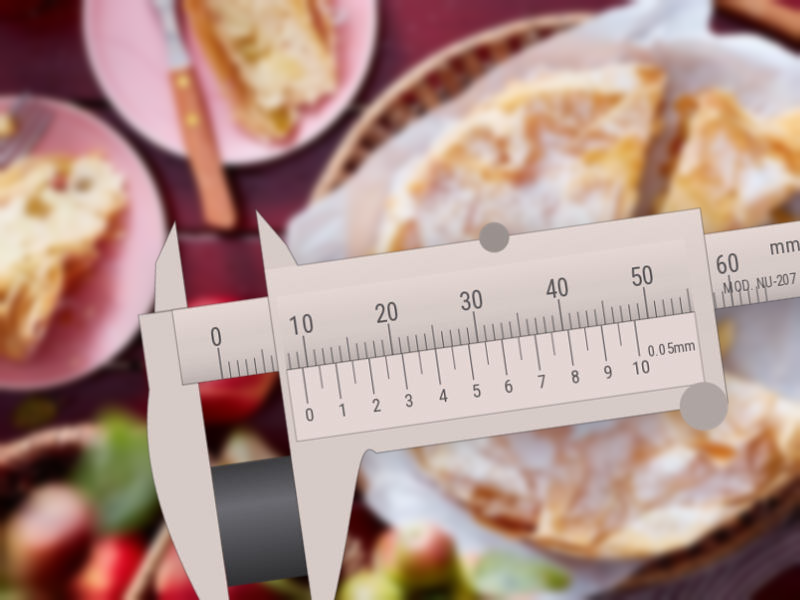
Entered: 9.4 mm
